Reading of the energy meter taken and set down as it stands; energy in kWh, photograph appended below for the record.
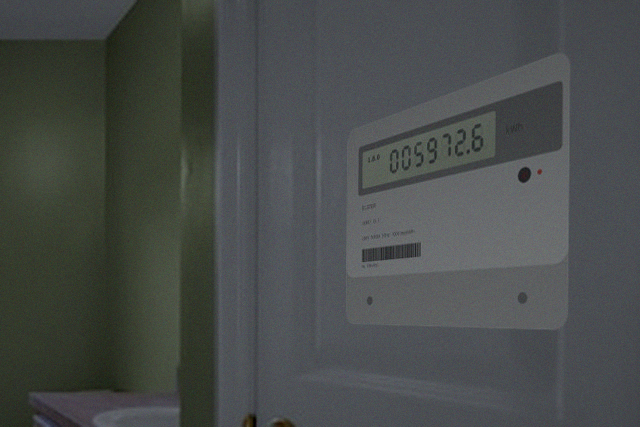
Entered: 5972.6 kWh
